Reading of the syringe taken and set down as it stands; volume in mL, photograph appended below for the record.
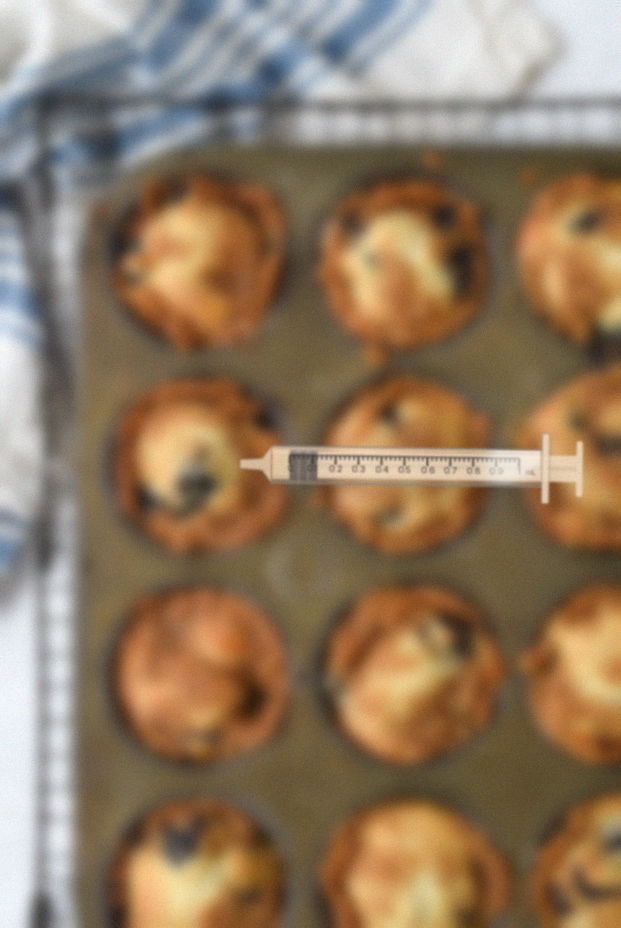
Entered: 0 mL
